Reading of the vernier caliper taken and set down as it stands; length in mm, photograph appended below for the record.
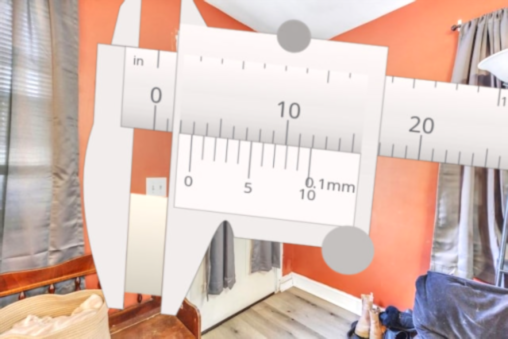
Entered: 2.9 mm
